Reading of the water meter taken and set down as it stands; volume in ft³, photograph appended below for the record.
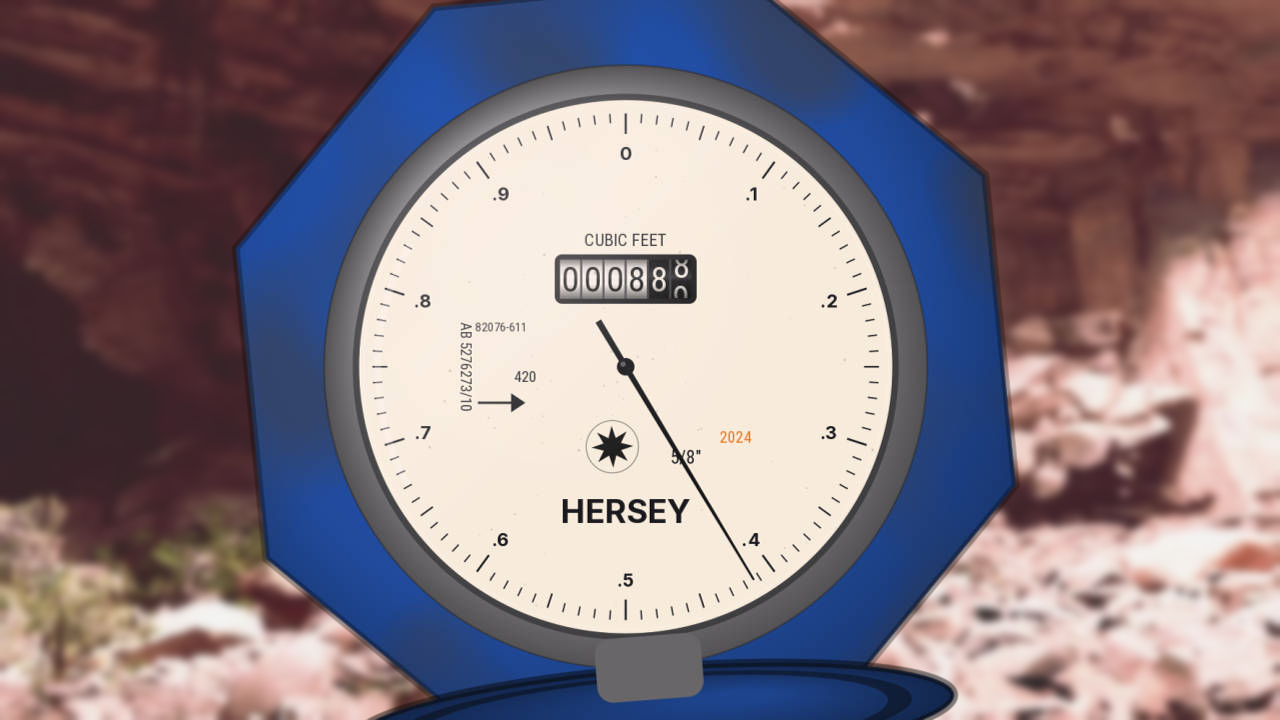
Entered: 888.41 ft³
